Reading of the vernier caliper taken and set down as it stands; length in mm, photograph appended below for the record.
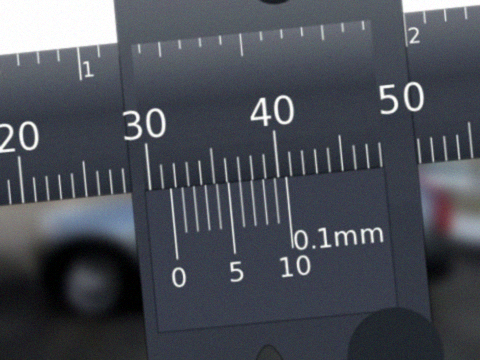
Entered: 31.6 mm
